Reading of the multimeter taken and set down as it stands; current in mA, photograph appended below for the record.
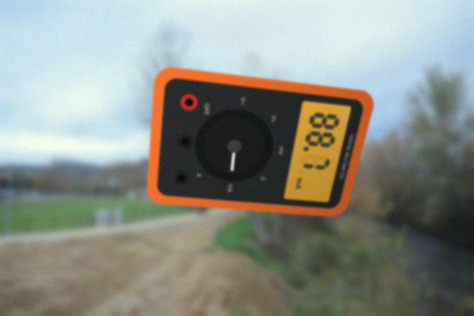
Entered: 88.7 mA
